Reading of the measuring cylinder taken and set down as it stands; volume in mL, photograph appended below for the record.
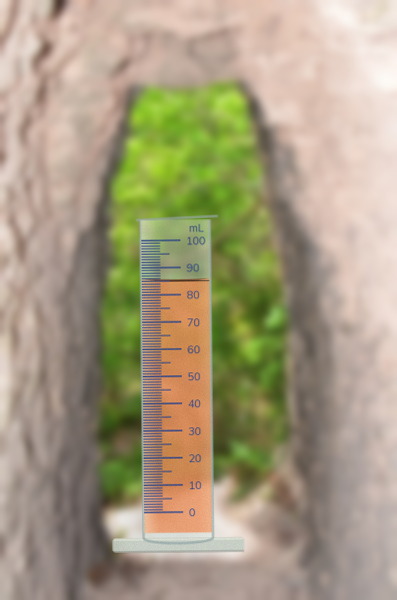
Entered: 85 mL
